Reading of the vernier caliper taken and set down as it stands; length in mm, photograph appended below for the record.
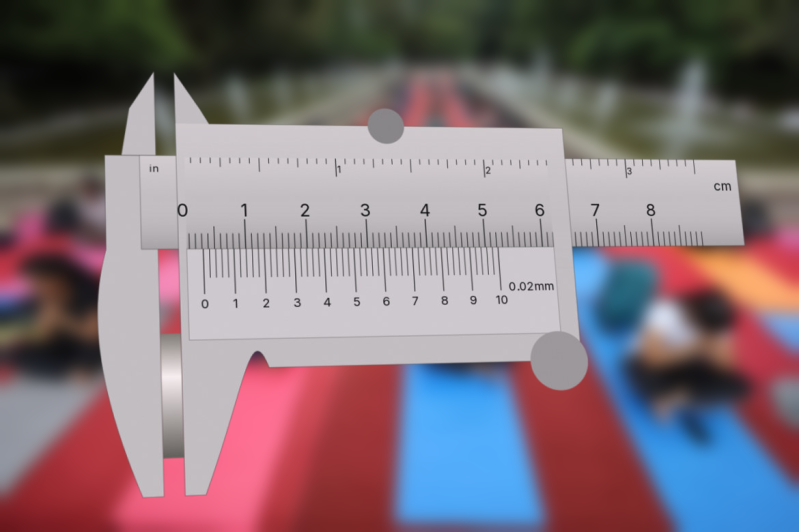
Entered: 3.2 mm
